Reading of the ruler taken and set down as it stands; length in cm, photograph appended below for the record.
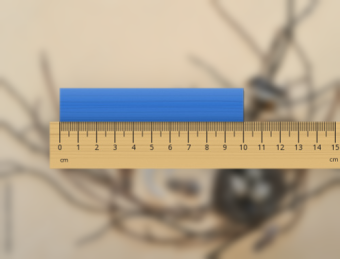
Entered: 10 cm
